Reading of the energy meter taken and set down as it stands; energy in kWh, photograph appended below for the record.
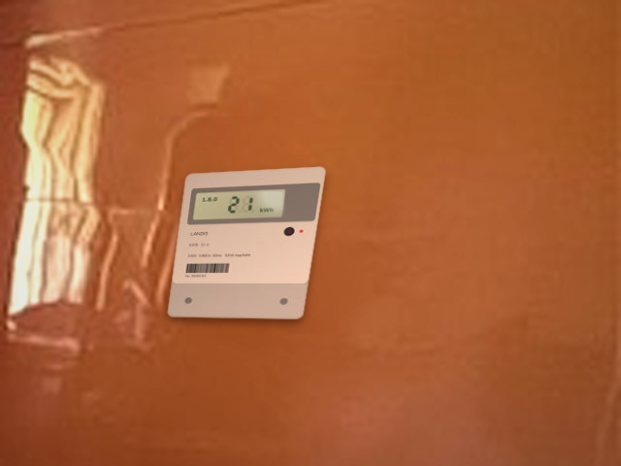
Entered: 21 kWh
